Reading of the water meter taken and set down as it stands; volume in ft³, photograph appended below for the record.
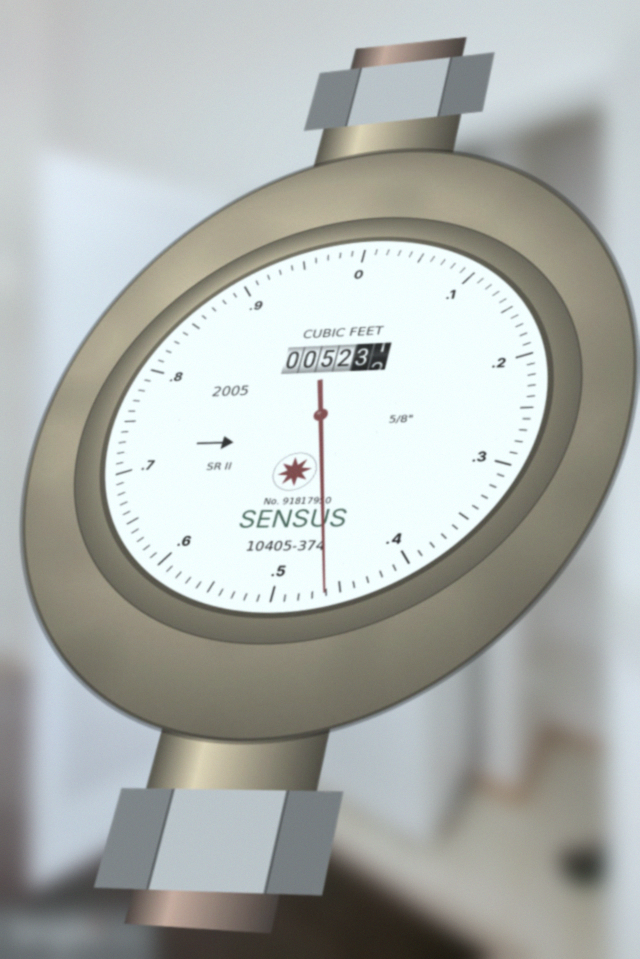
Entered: 5231.46 ft³
